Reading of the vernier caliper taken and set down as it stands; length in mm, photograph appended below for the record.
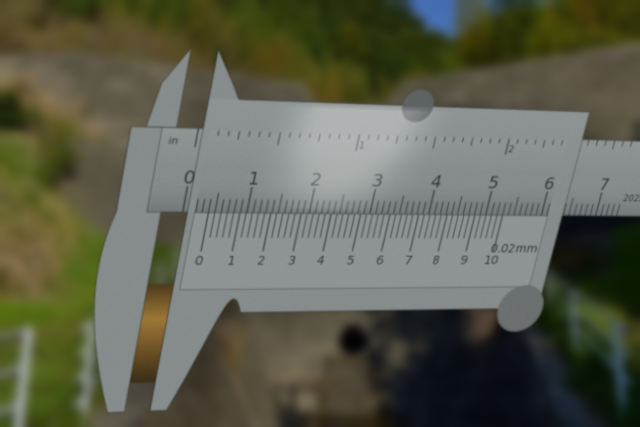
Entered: 4.0 mm
